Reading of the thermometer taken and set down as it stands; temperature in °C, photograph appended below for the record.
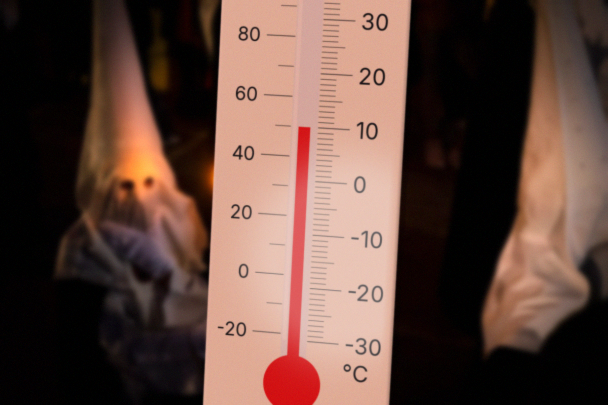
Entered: 10 °C
